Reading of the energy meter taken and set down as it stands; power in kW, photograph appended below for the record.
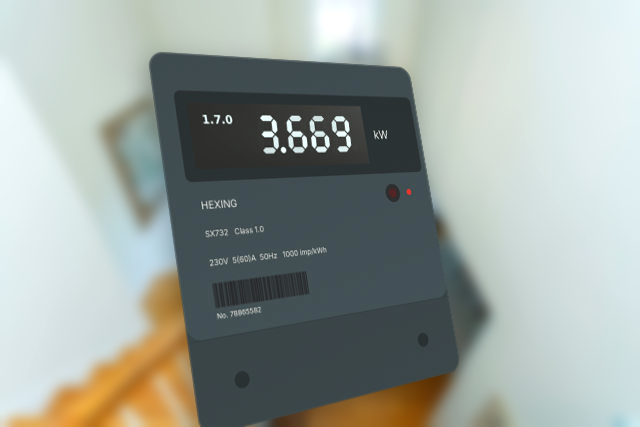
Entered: 3.669 kW
